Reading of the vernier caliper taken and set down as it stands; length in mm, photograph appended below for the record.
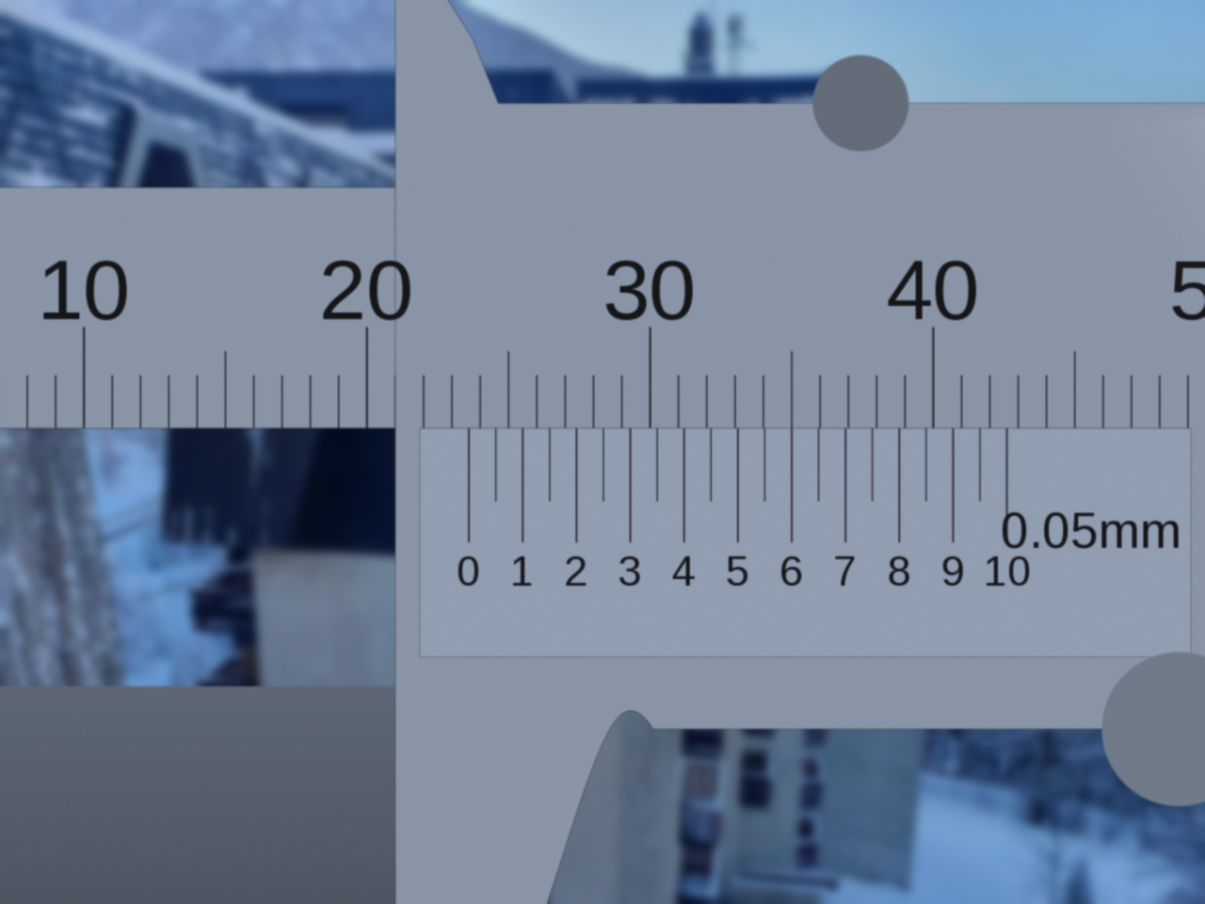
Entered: 23.60 mm
